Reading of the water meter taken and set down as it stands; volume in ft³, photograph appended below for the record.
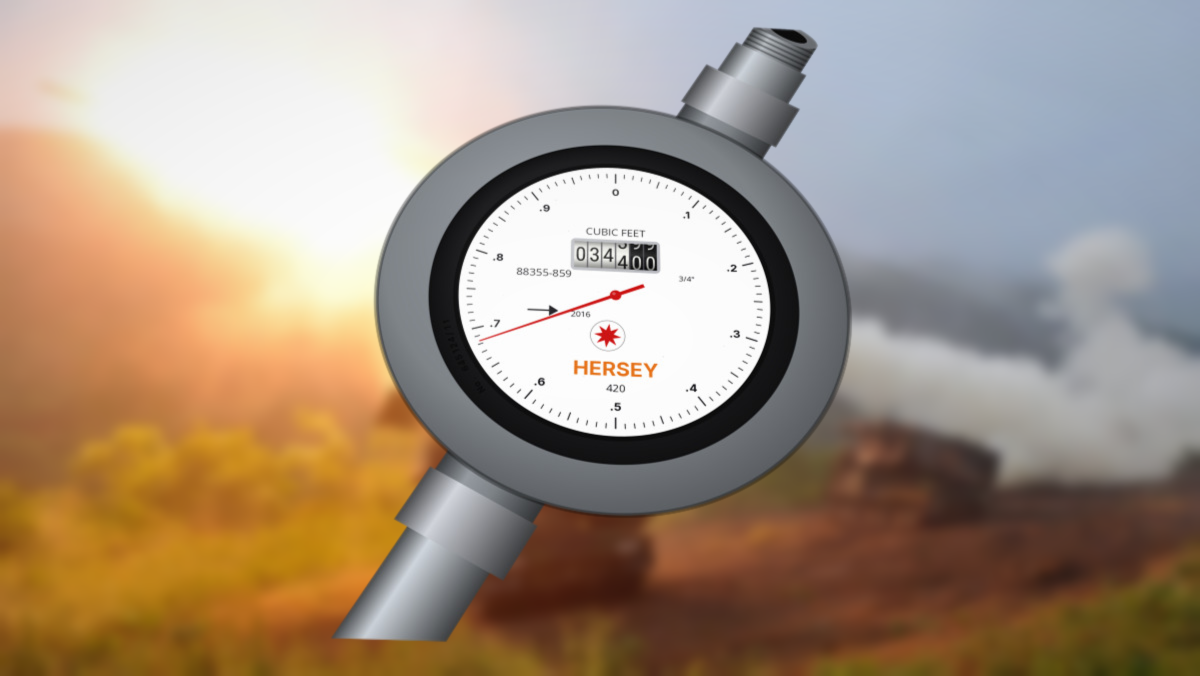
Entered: 34399.68 ft³
